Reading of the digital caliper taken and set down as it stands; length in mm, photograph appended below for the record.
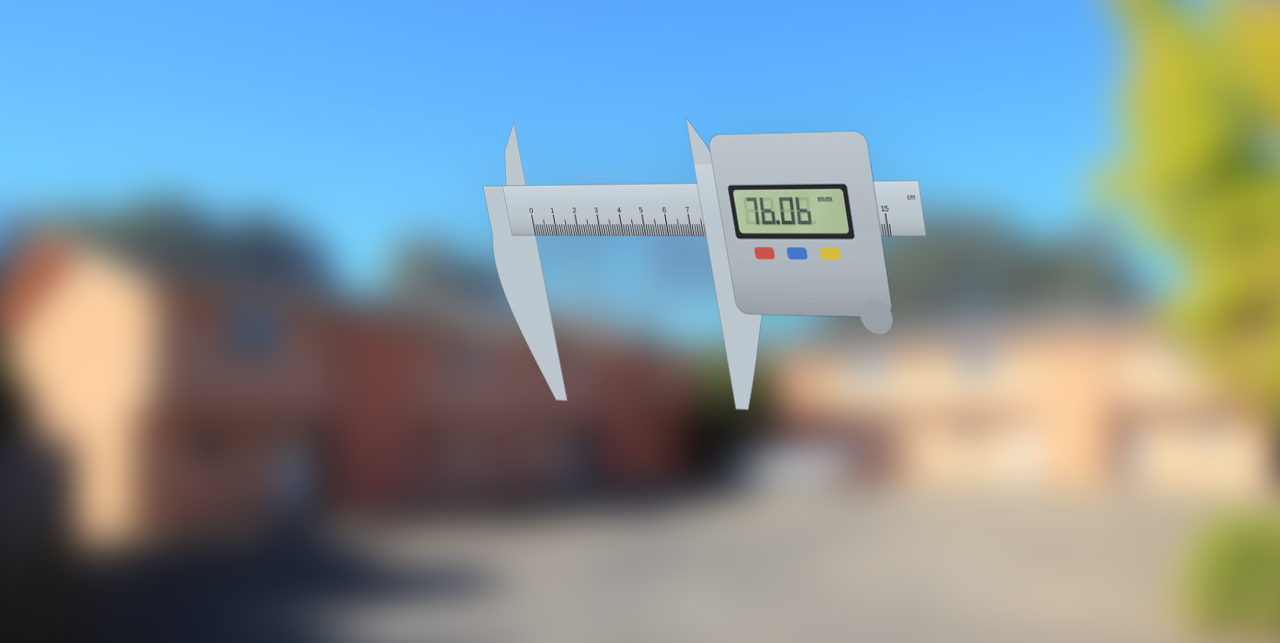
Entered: 76.06 mm
